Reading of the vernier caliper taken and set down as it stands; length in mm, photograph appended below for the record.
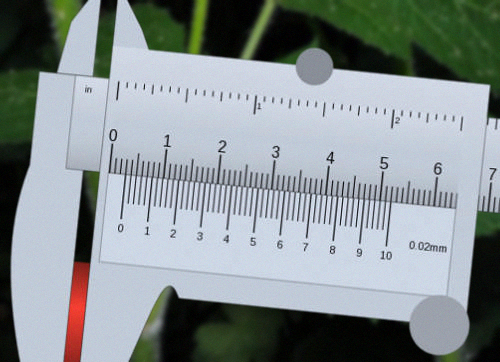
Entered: 3.0 mm
